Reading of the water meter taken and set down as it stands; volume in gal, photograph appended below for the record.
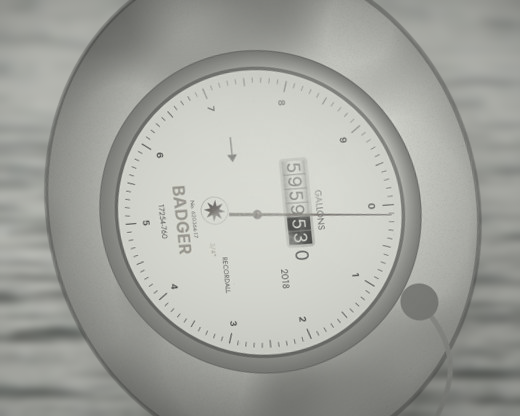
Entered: 5959530.1 gal
